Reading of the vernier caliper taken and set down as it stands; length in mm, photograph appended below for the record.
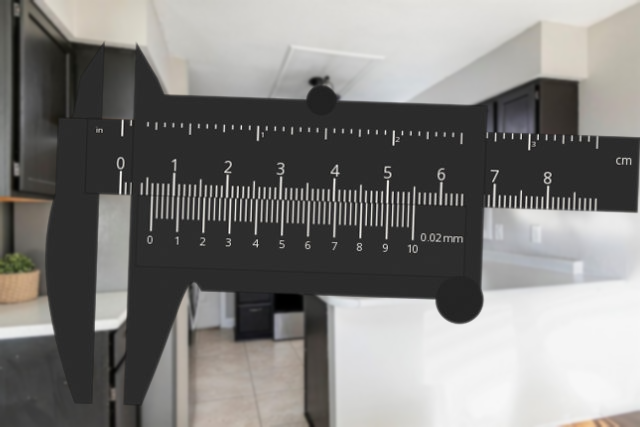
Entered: 6.0 mm
